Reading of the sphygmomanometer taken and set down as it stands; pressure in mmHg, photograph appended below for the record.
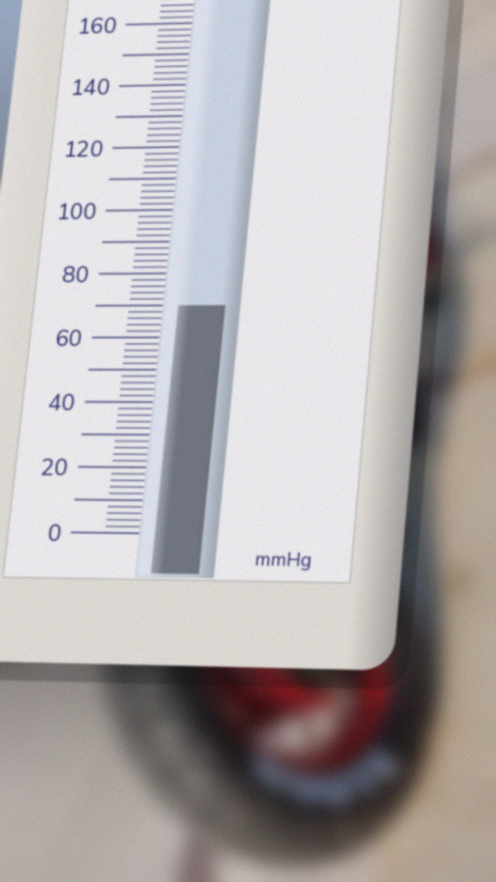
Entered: 70 mmHg
